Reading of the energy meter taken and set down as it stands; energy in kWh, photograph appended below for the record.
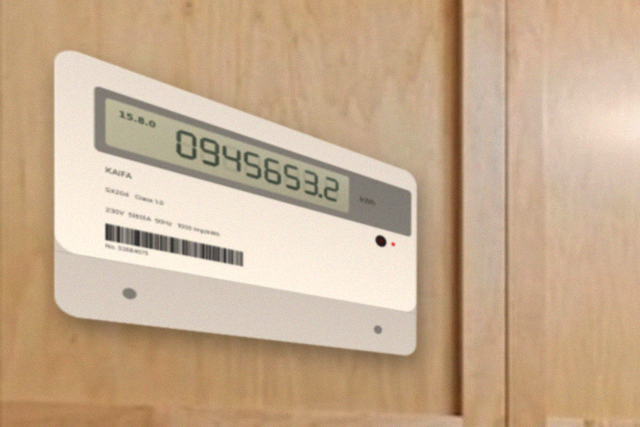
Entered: 945653.2 kWh
